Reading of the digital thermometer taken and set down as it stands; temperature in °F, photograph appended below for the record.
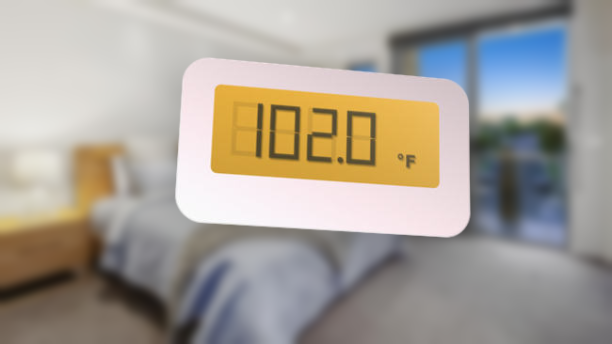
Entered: 102.0 °F
